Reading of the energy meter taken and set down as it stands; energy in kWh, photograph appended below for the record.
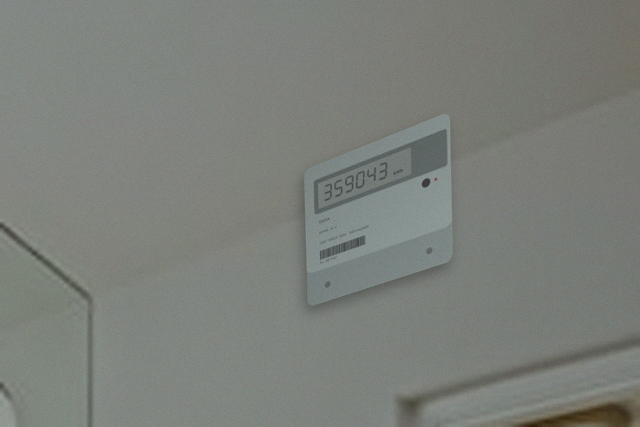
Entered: 359043 kWh
